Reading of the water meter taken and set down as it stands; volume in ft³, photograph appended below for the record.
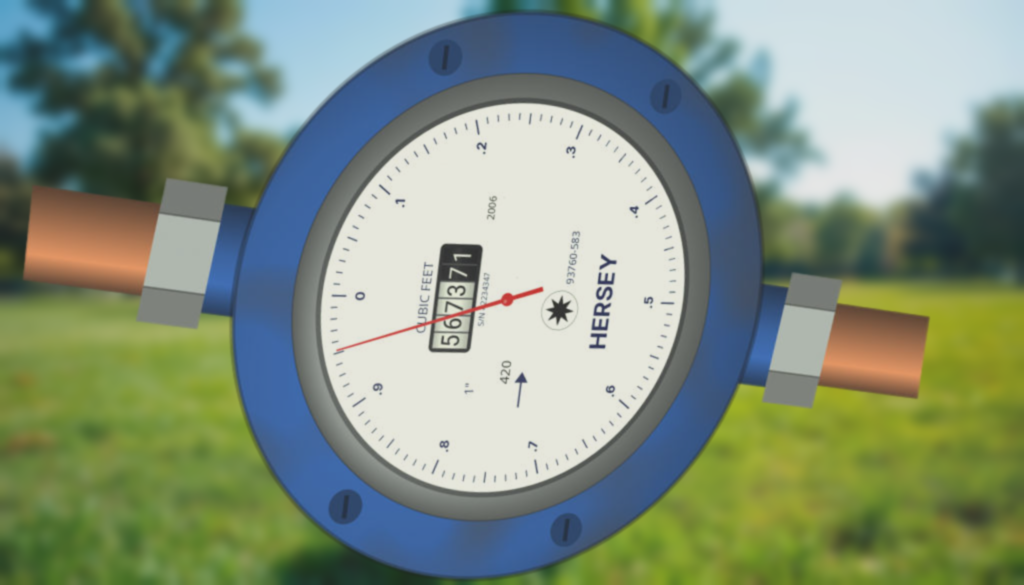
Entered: 567370.95 ft³
